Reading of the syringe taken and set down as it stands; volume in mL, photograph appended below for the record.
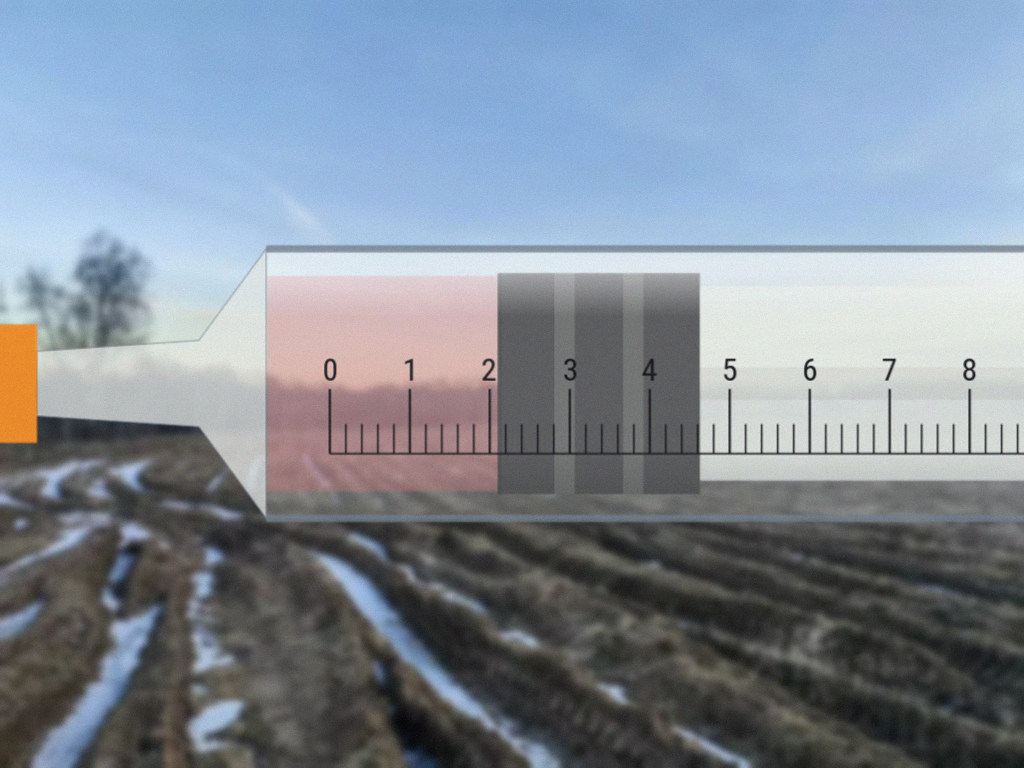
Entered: 2.1 mL
